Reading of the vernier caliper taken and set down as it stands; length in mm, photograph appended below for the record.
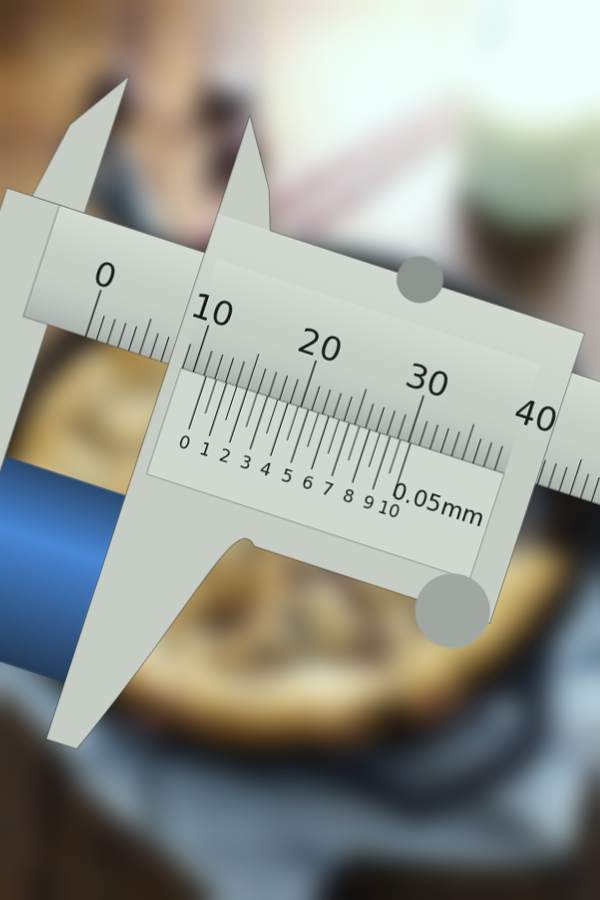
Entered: 11.2 mm
